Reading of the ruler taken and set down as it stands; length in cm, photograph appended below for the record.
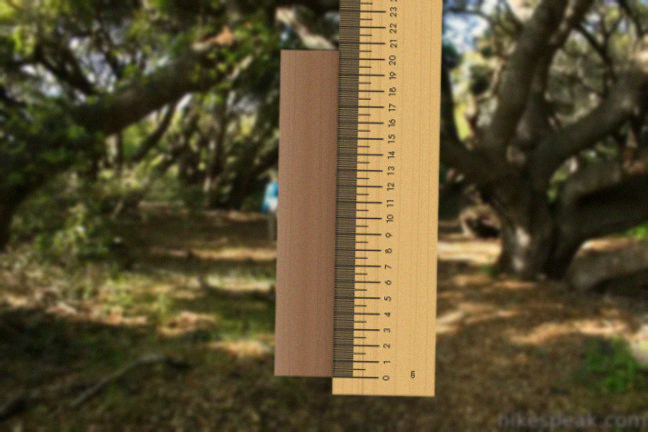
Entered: 20.5 cm
